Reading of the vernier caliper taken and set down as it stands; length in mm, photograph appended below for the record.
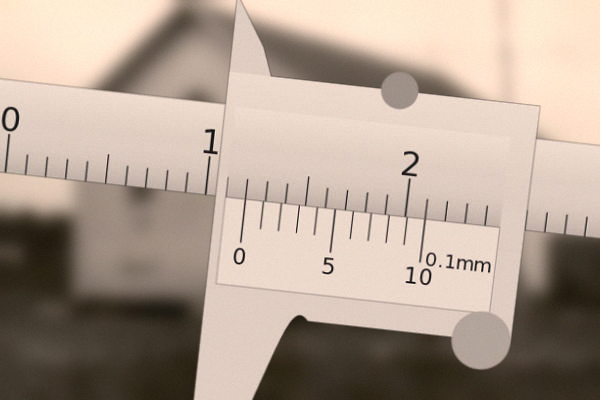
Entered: 12.0 mm
